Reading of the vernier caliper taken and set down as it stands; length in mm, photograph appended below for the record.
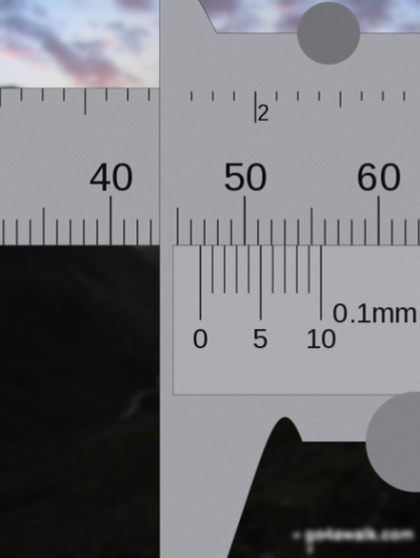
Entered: 46.7 mm
